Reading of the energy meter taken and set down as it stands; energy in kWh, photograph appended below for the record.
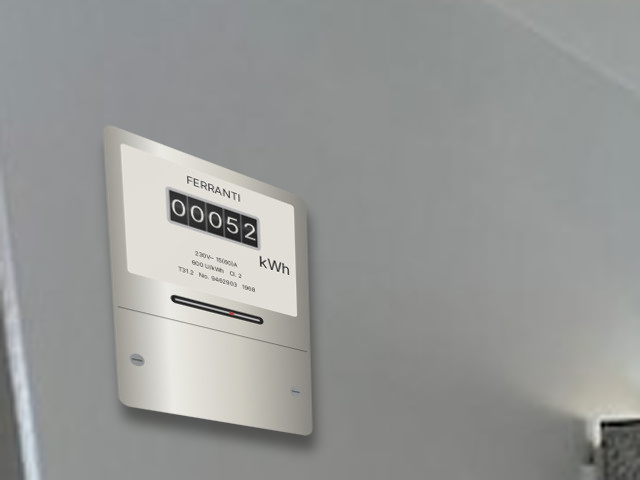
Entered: 52 kWh
